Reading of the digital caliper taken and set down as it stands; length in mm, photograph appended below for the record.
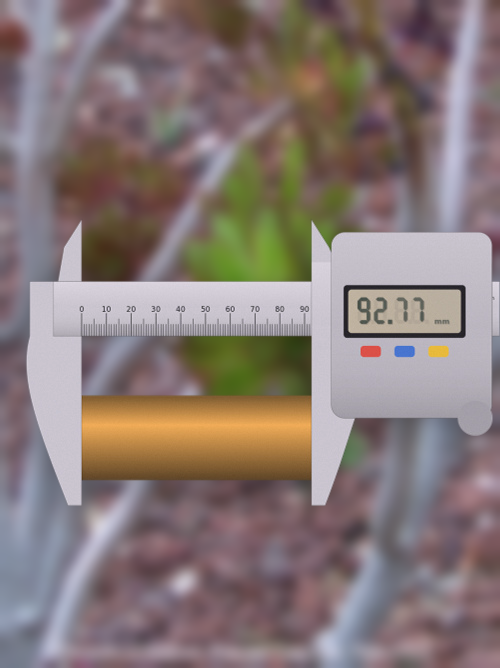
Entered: 92.77 mm
